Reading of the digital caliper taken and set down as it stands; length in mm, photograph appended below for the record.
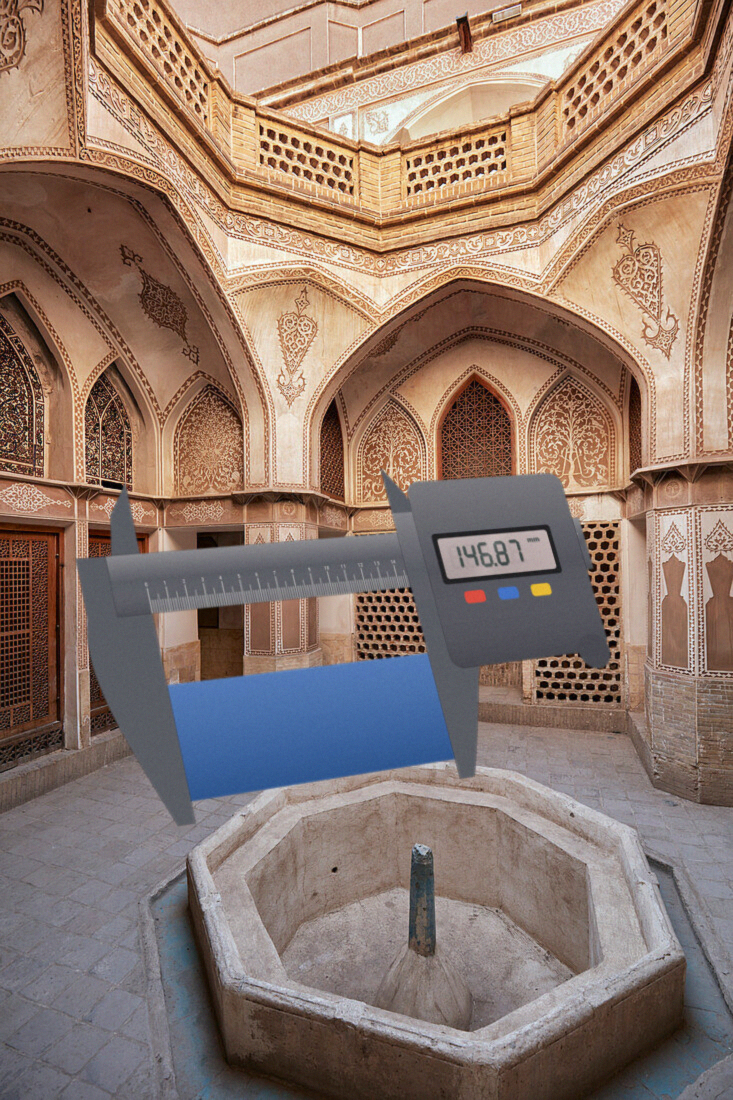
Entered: 146.87 mm
